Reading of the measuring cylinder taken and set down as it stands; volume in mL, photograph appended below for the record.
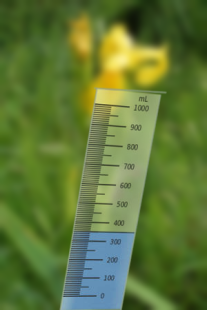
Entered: 350 mL
